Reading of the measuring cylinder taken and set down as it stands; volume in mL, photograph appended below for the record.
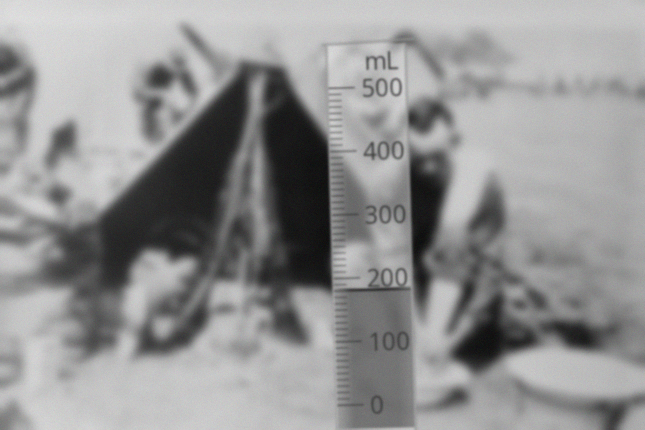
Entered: 180 mL
